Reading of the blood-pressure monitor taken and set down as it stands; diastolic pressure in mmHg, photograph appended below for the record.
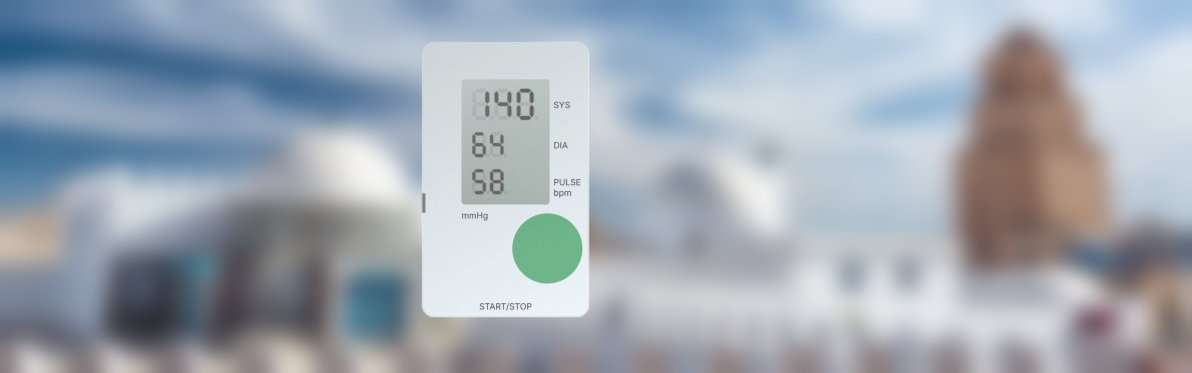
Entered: 64 mmHg
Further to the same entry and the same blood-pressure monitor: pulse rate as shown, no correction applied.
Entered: 58 bpm
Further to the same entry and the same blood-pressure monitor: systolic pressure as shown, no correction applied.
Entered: 140 mmHg
